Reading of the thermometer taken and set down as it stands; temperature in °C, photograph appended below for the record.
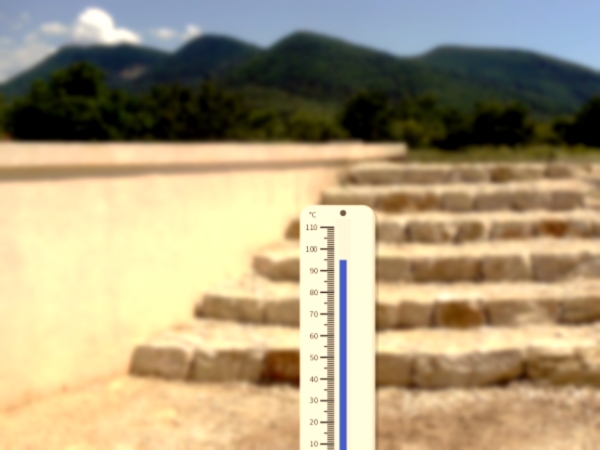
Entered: 95 °C
